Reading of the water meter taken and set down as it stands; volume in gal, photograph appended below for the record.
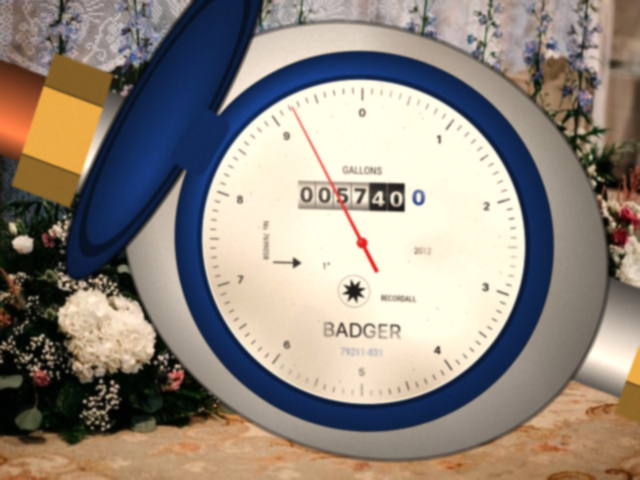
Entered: 57399.2 gal
